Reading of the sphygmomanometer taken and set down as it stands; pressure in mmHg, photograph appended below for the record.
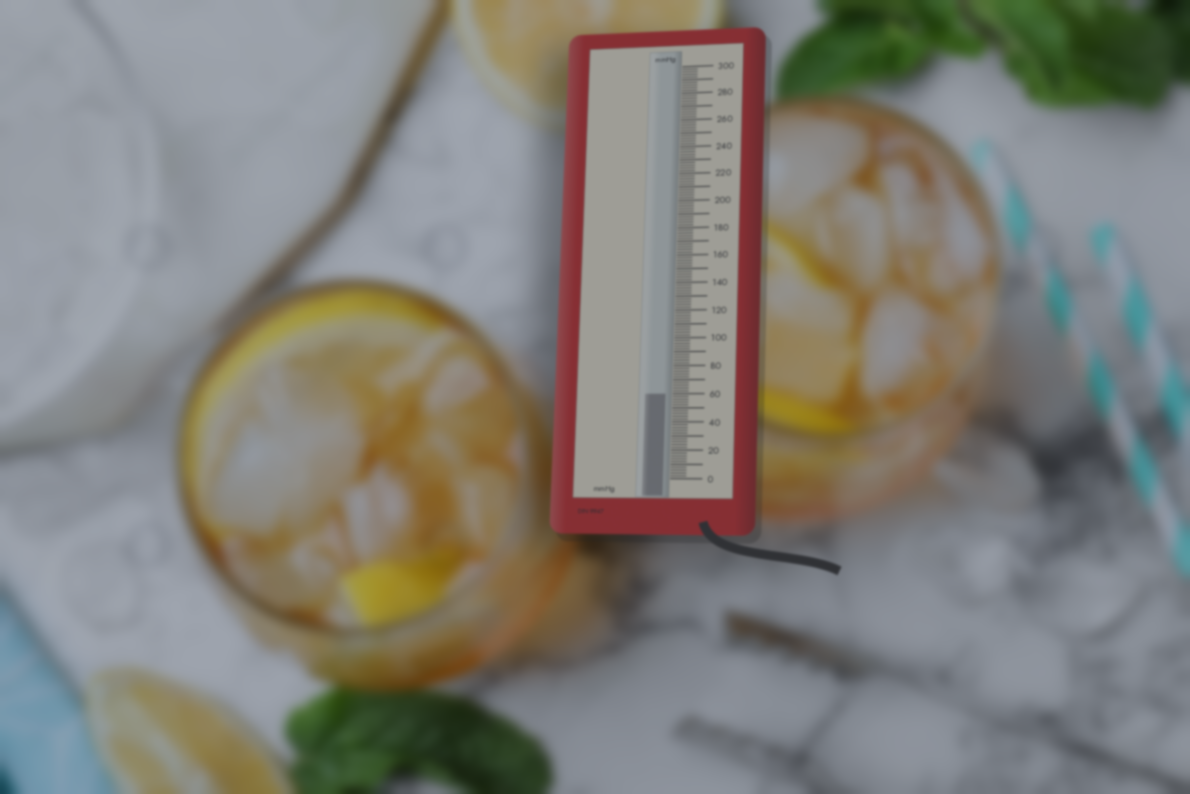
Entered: 60 mmHg
